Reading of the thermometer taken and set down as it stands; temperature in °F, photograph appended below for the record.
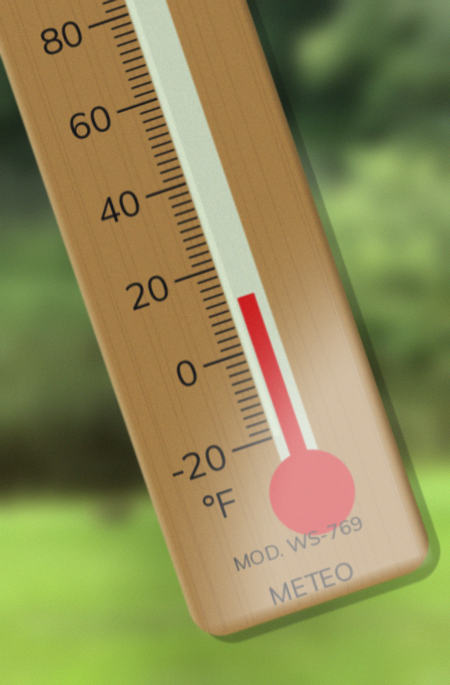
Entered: 12 °F
